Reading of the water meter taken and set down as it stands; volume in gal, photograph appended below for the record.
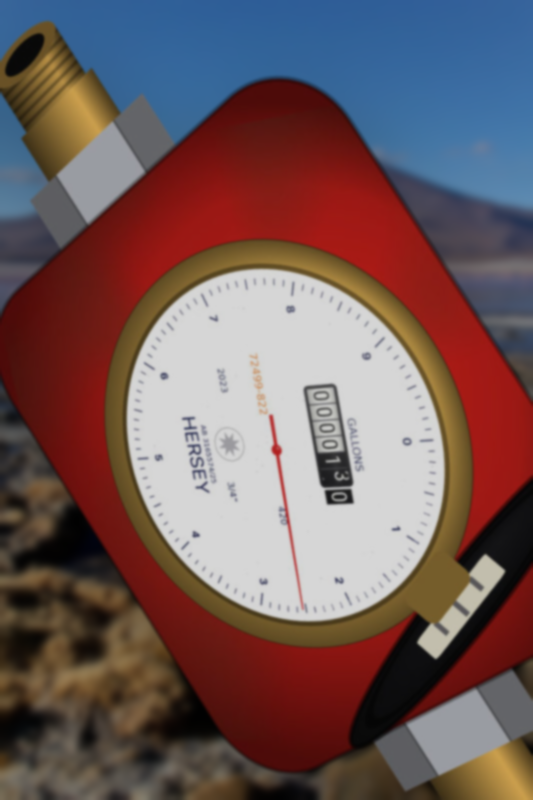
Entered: 132.5 gal
